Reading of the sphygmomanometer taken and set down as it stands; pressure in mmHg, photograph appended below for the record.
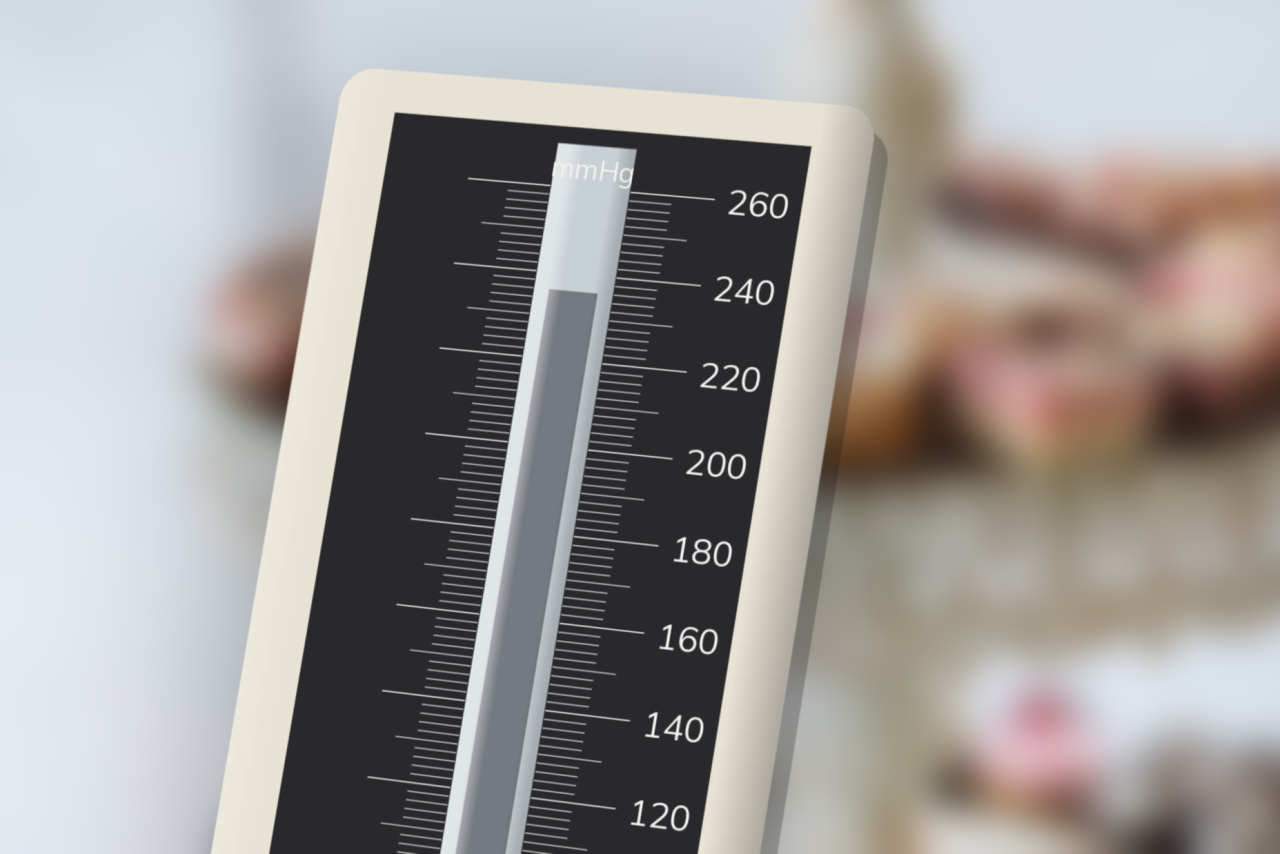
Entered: 236 mmHg
